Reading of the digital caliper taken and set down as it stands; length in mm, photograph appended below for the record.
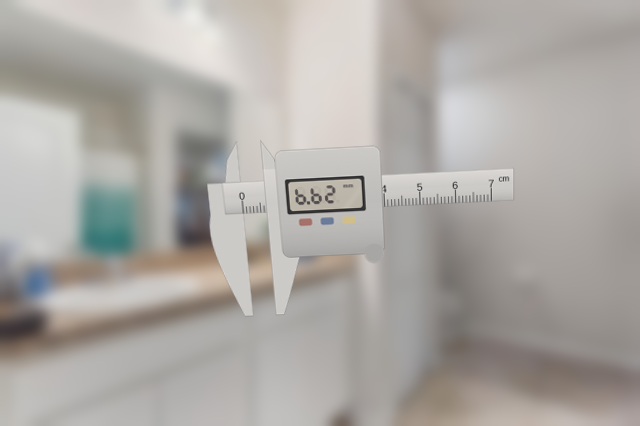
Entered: 6.62 mm
